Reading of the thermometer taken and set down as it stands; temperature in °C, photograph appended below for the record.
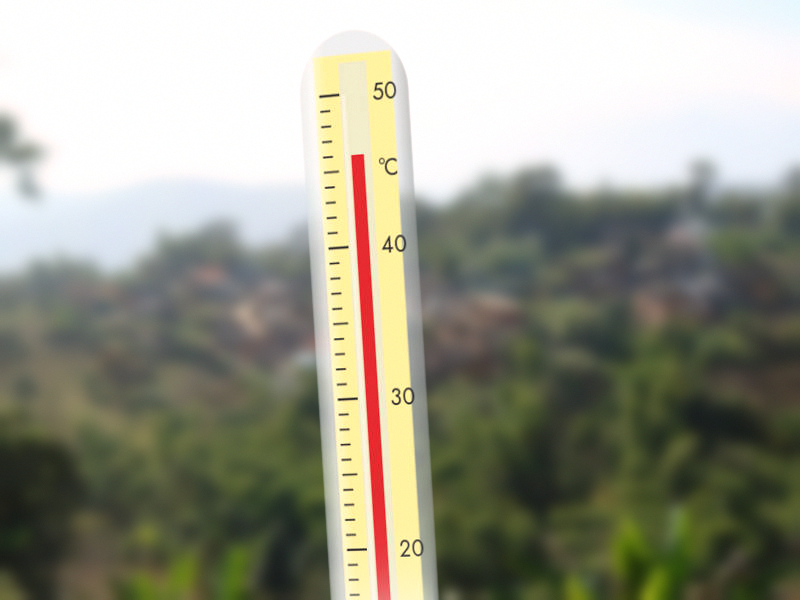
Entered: 46 °C
